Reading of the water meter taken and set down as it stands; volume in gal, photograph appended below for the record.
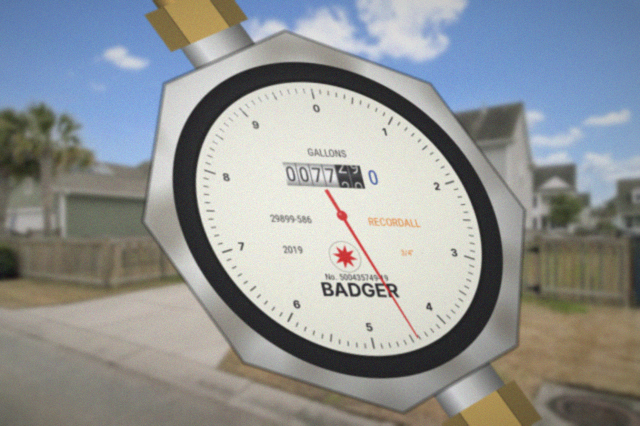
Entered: 77294.4 gal
